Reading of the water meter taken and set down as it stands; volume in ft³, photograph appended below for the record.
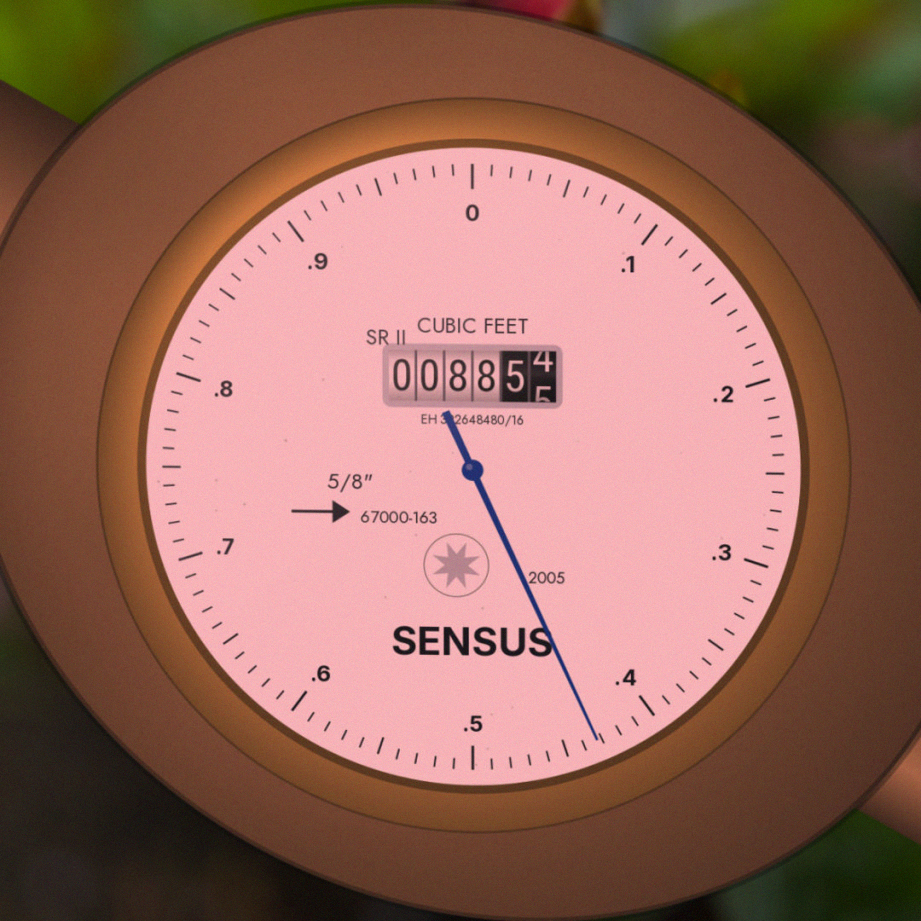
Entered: 8854.43 ft³
